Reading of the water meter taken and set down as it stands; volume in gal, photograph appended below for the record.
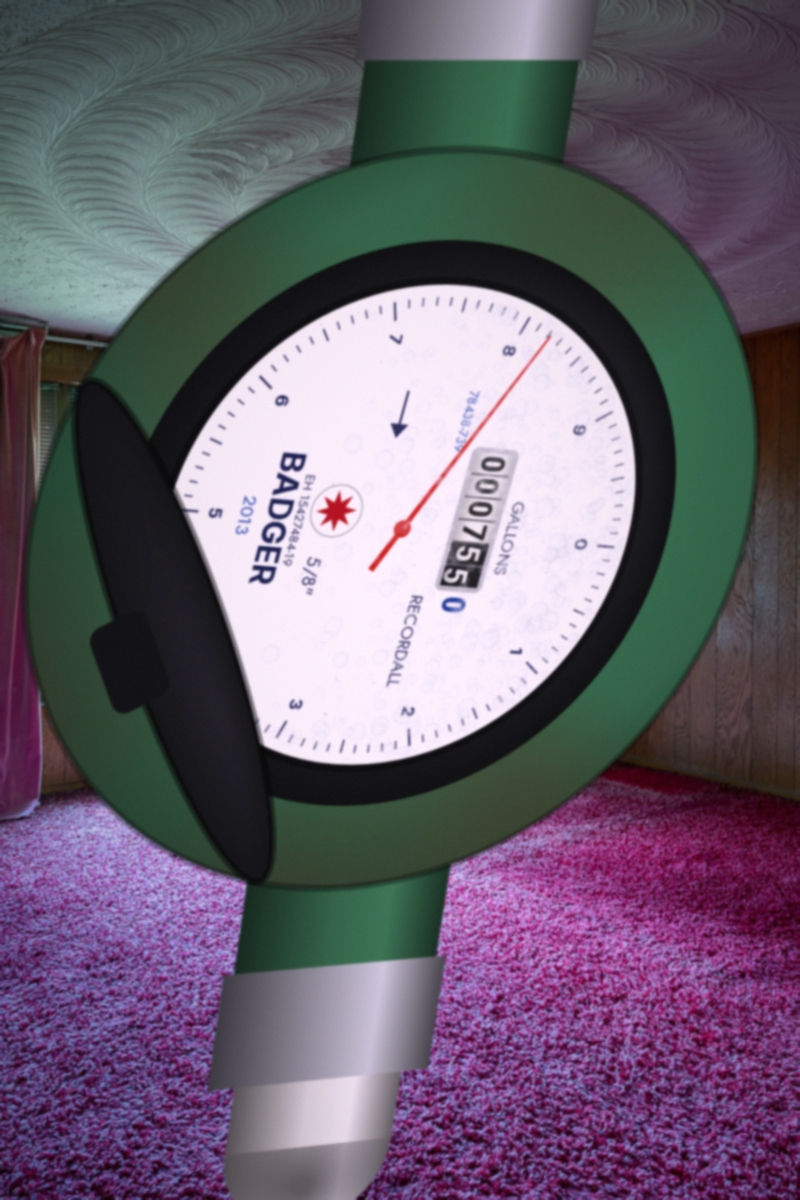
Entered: 7548.2 gal
